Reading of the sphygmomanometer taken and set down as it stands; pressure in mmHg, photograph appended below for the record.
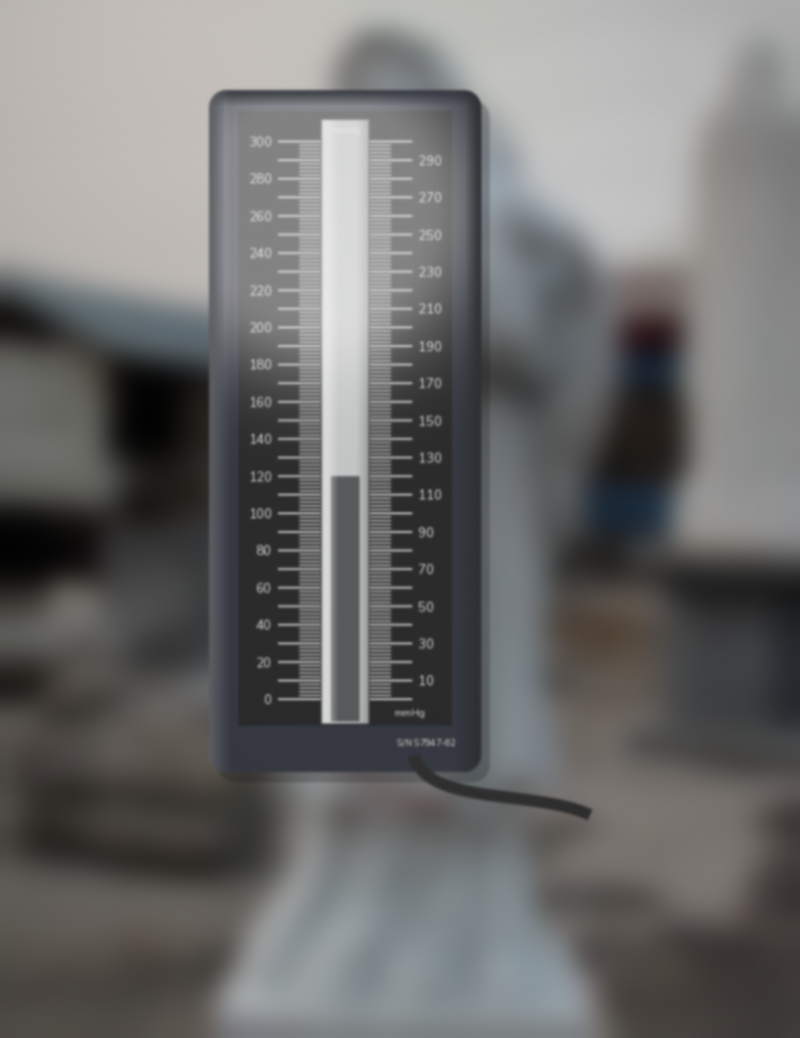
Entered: 120 mmHg
